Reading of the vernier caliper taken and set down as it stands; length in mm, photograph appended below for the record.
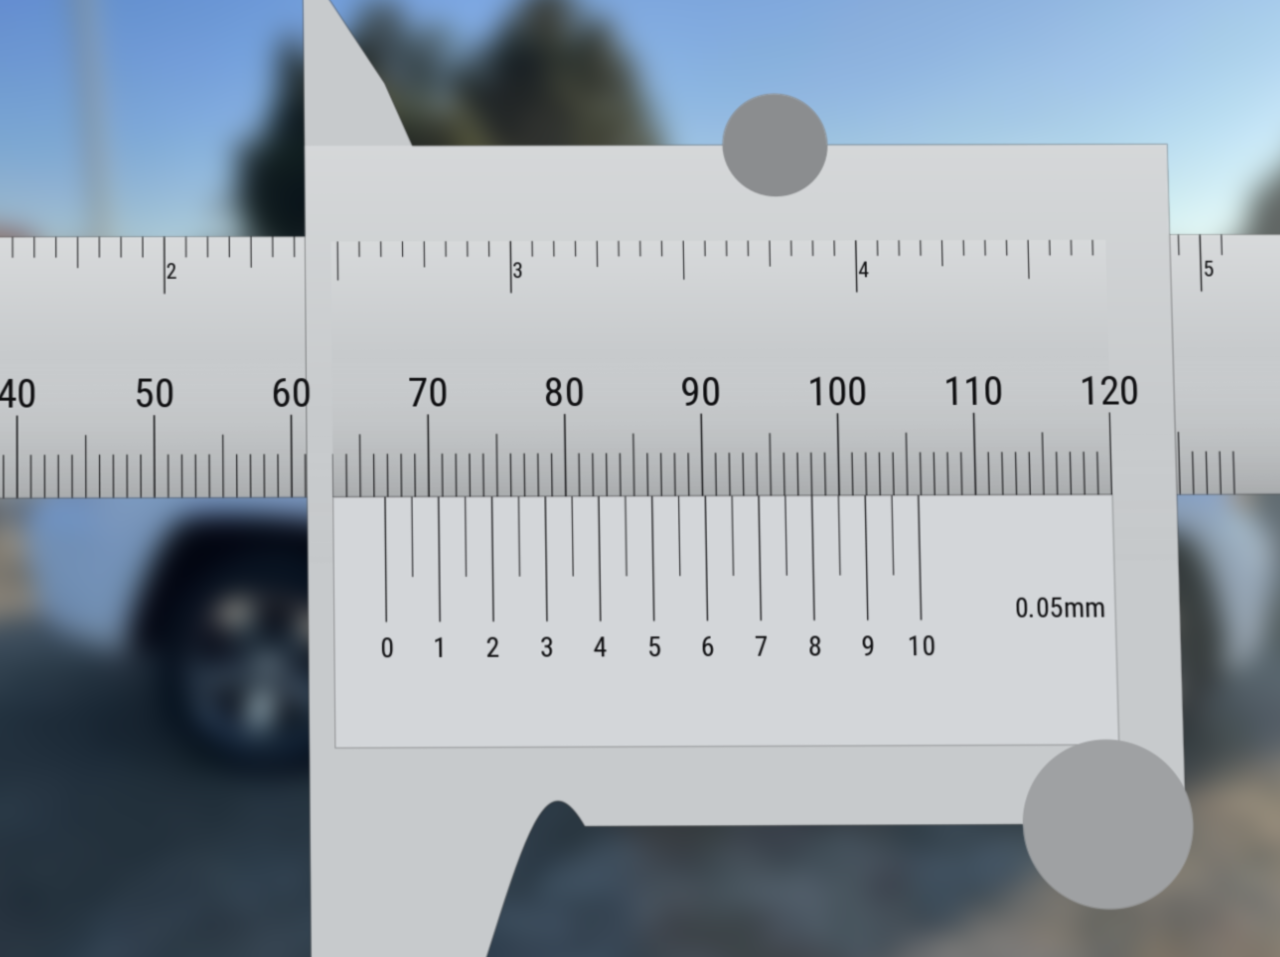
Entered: 66.8 mm
